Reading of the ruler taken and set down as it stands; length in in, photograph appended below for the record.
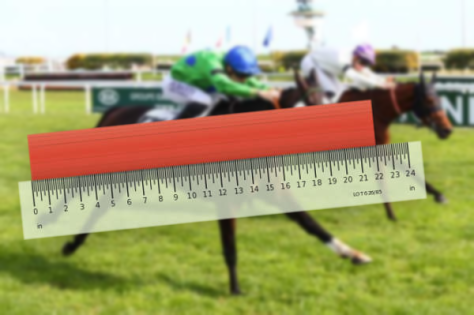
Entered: 22 in
